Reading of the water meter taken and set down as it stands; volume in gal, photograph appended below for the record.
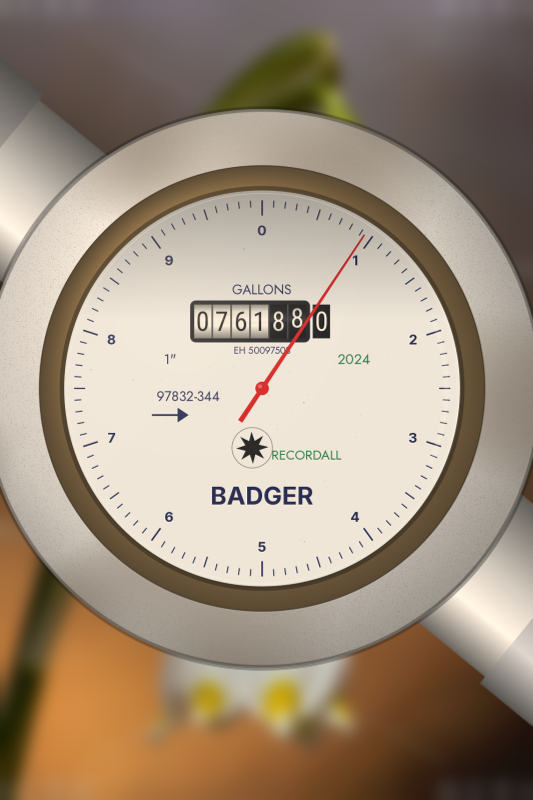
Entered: 761880.9 gal
